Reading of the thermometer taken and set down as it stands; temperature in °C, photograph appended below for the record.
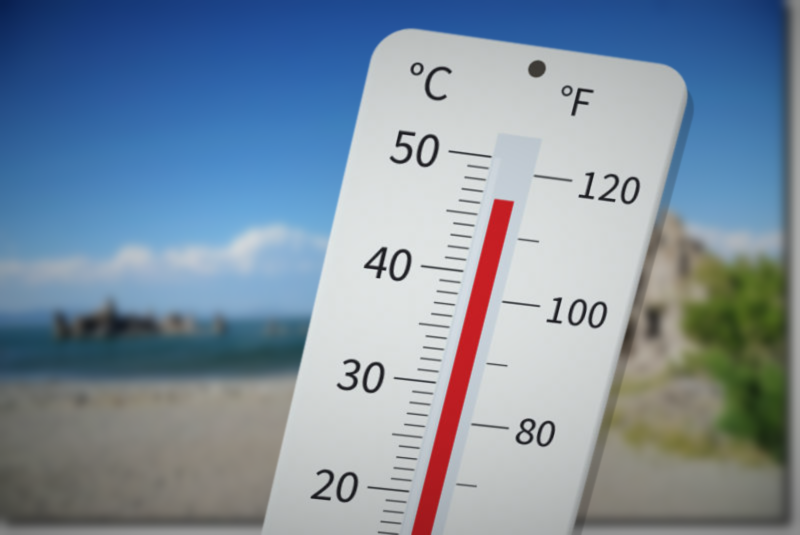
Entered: 46.5 °C
